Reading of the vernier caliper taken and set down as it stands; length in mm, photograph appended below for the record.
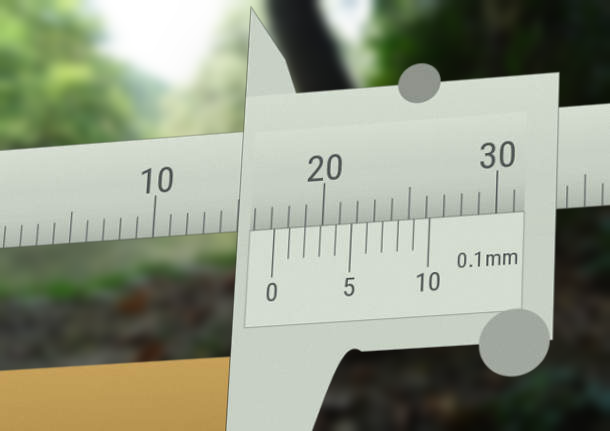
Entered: 17.2 mm
